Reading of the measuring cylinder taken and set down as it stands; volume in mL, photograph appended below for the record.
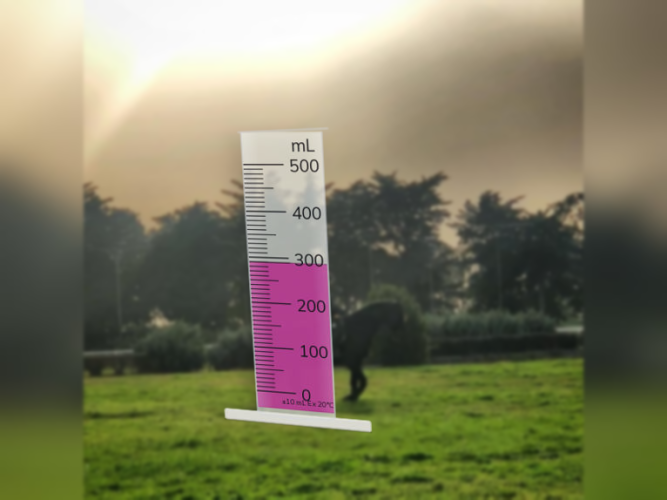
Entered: 290 mL
